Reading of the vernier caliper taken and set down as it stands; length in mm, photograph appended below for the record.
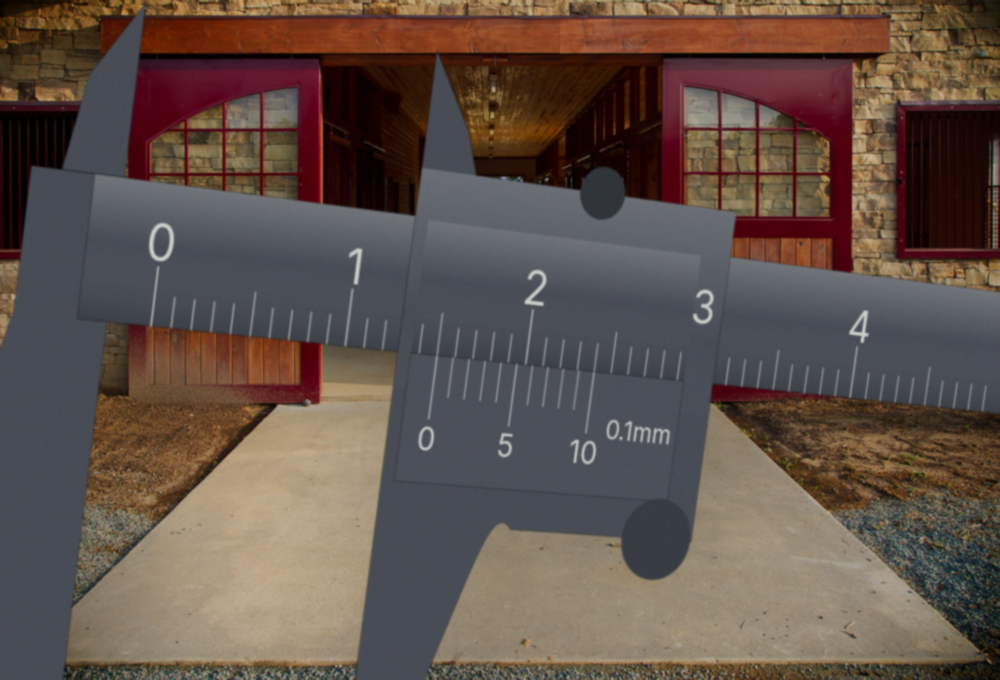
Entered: 15.0 mm
